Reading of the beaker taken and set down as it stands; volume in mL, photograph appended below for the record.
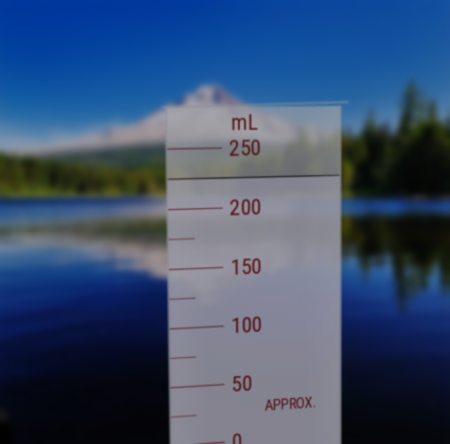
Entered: 225 mL
